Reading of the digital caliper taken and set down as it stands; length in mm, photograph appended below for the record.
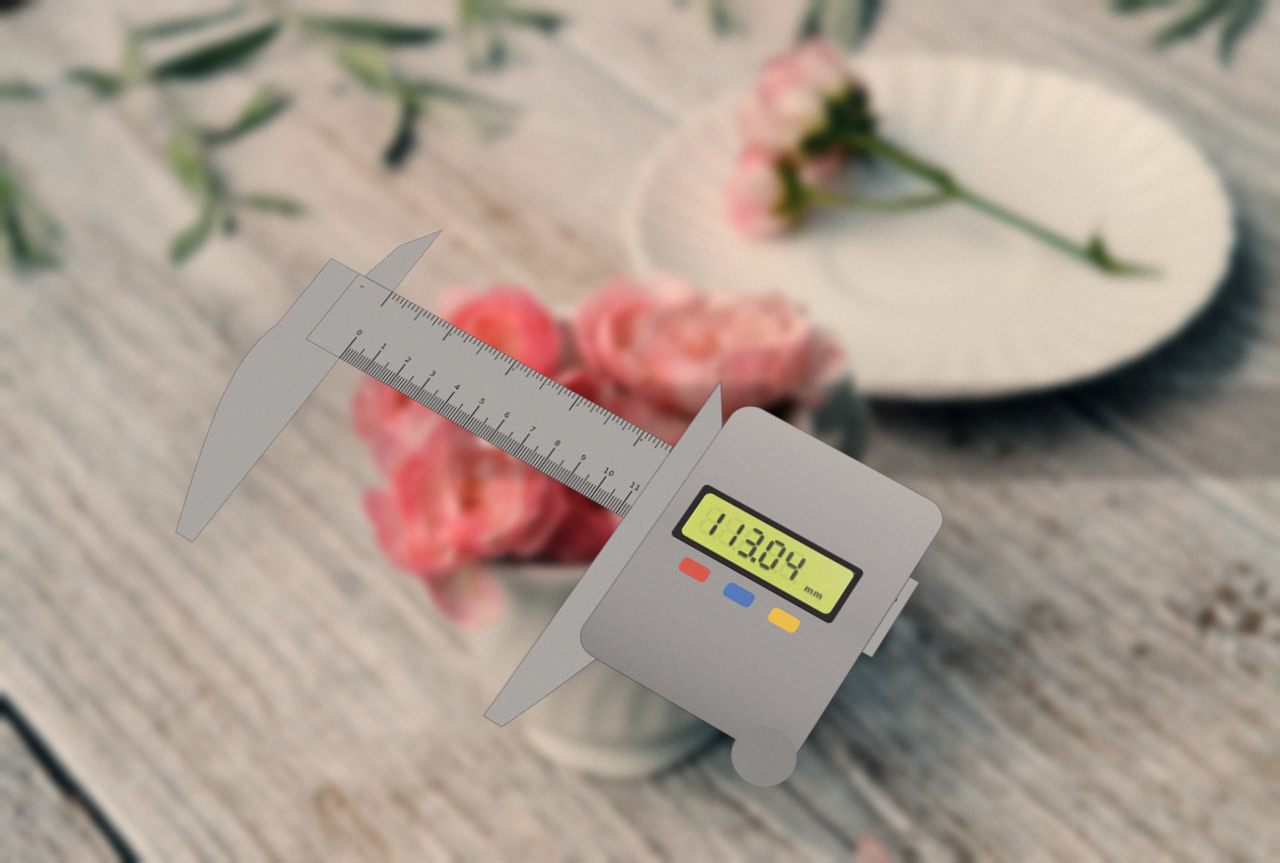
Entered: 113.04 mm
